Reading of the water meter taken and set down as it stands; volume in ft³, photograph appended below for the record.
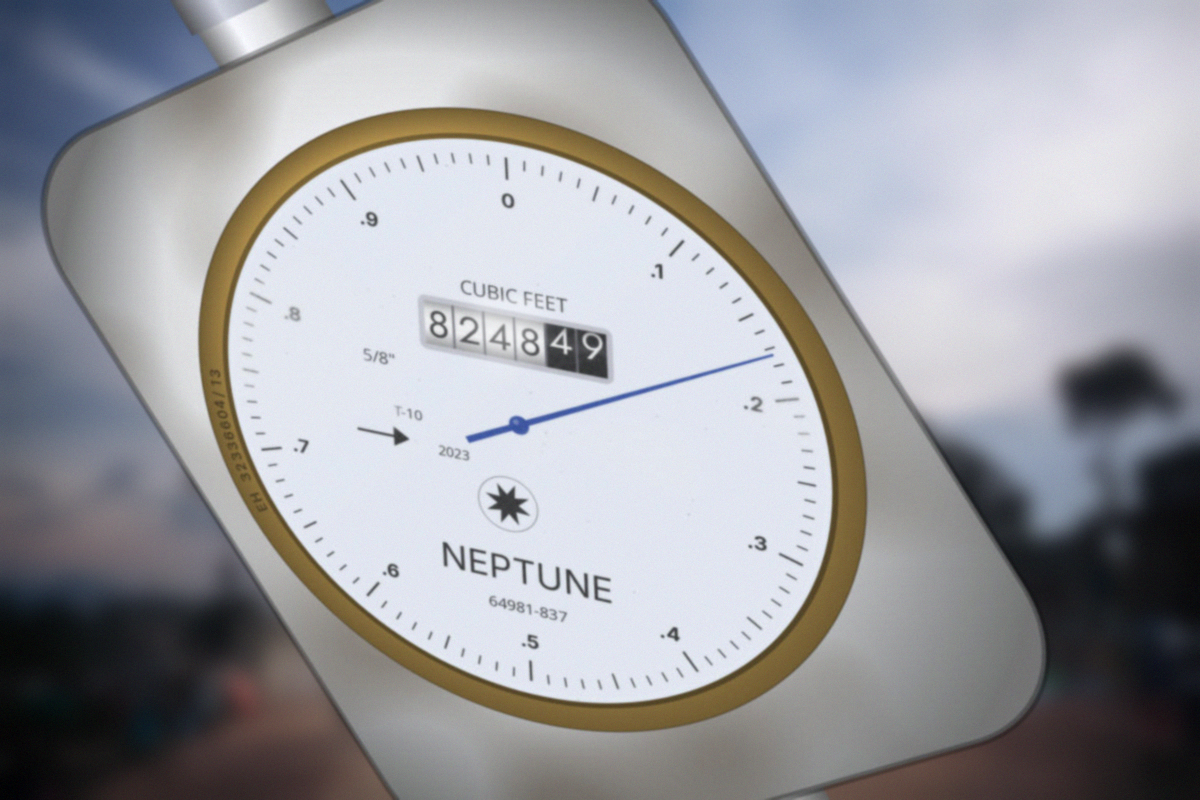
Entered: 824849.17 ft³
